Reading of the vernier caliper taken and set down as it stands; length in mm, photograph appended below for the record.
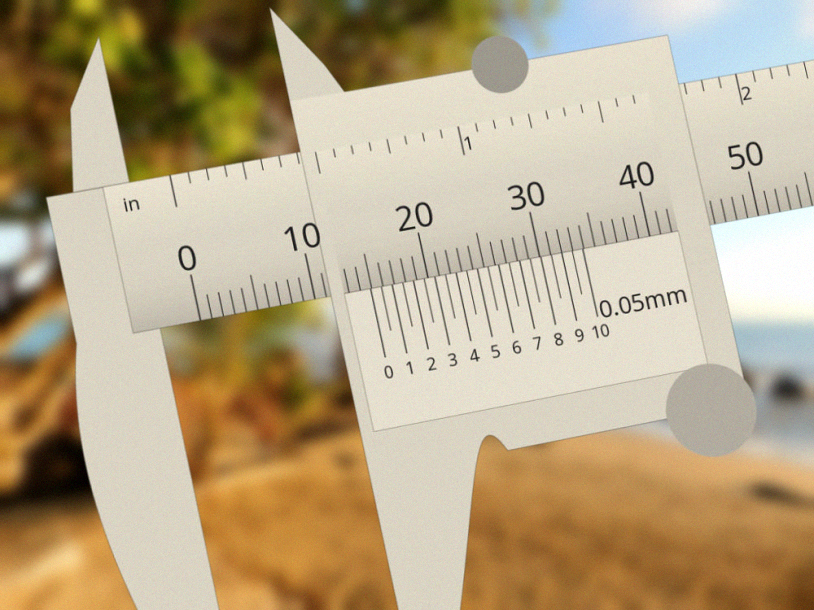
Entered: 14.9 mm
